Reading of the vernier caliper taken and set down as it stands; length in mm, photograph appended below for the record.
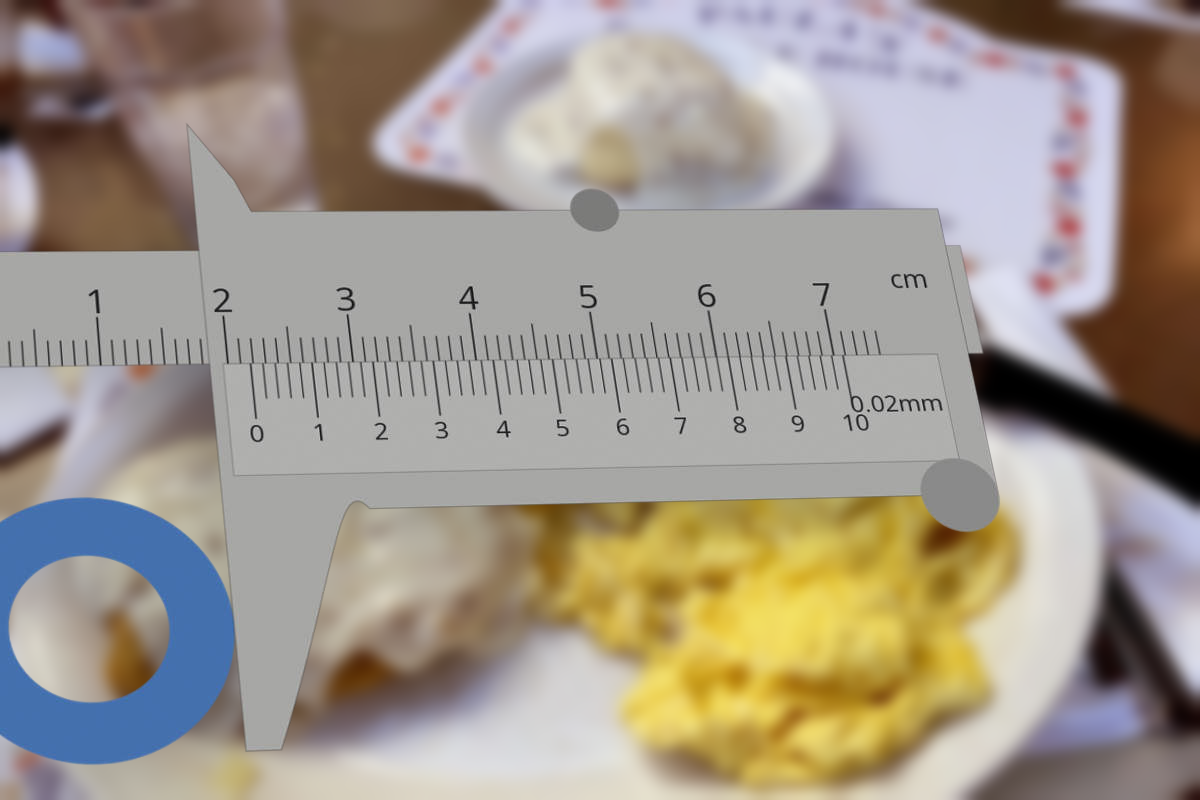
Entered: 21.8 mm
